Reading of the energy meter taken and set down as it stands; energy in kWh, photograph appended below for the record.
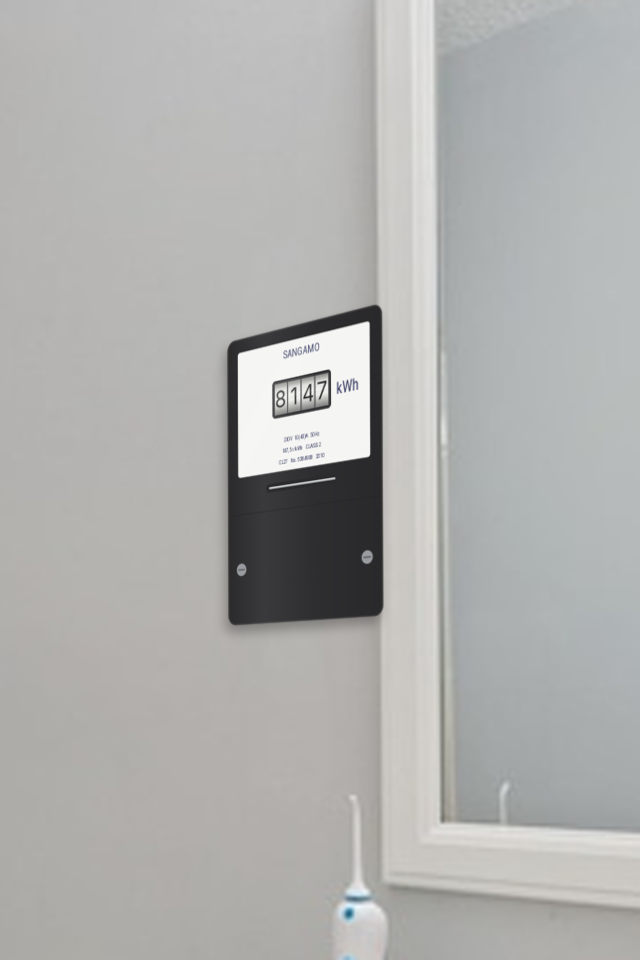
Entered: 8147 kWh
